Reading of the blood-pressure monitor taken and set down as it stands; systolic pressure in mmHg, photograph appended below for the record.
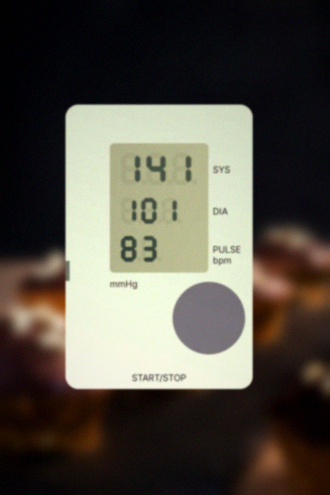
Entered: 141 mmHg
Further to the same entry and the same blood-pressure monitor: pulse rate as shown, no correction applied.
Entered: 83 bpm
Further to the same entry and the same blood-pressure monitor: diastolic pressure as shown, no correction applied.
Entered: 101 mmHg
